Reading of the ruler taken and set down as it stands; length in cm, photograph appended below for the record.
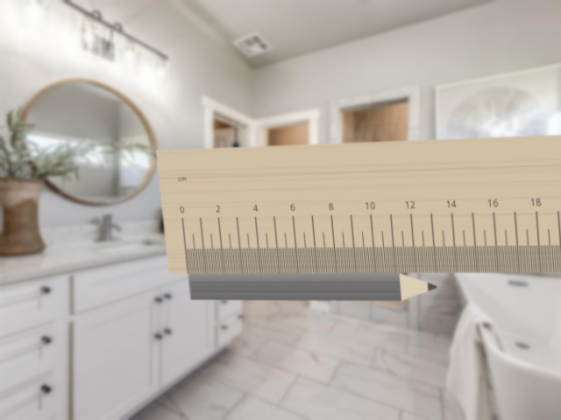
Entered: 13 cm
